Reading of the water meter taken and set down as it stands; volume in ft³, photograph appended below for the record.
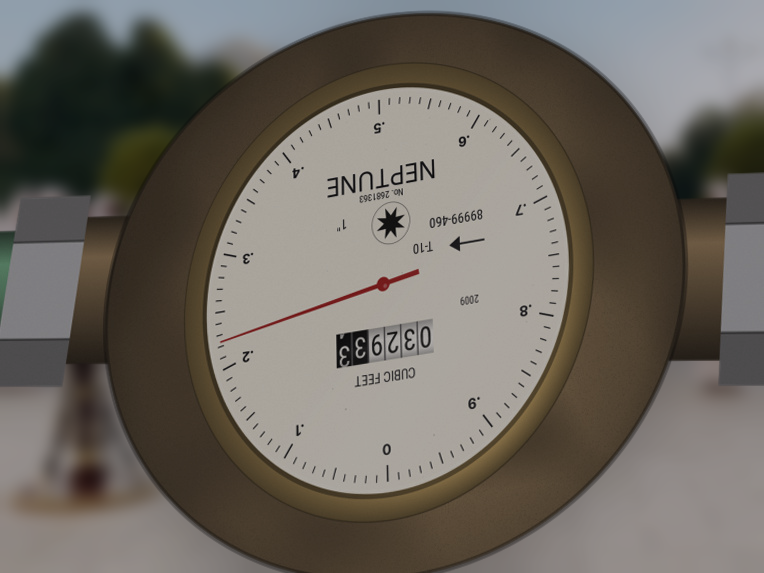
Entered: 32933.22 ft³
